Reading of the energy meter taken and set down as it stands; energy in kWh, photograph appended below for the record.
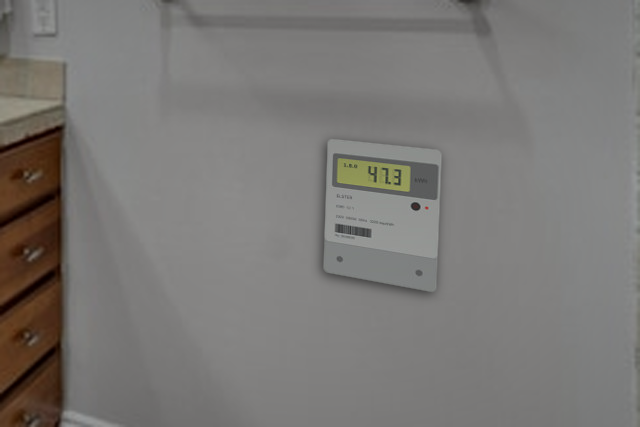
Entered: 47.3 kWh
